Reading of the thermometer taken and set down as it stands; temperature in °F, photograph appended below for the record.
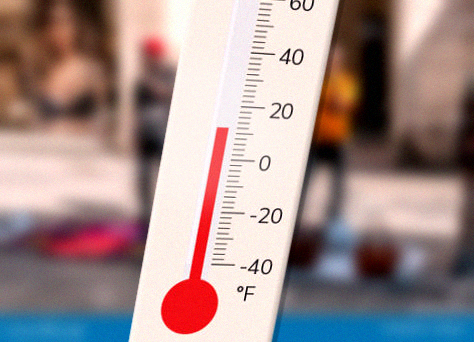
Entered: 12 °F
